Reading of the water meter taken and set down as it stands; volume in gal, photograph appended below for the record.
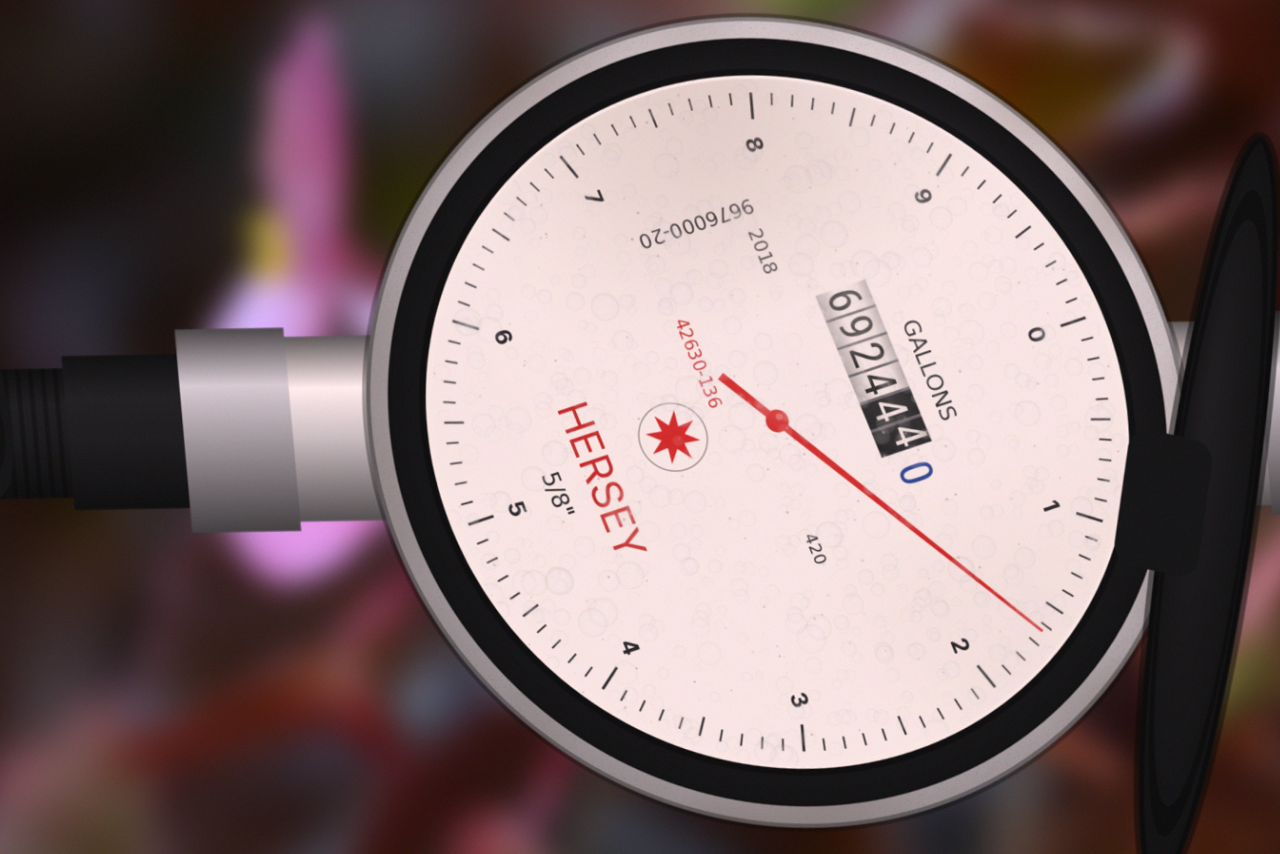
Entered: 6924441.6 gal
